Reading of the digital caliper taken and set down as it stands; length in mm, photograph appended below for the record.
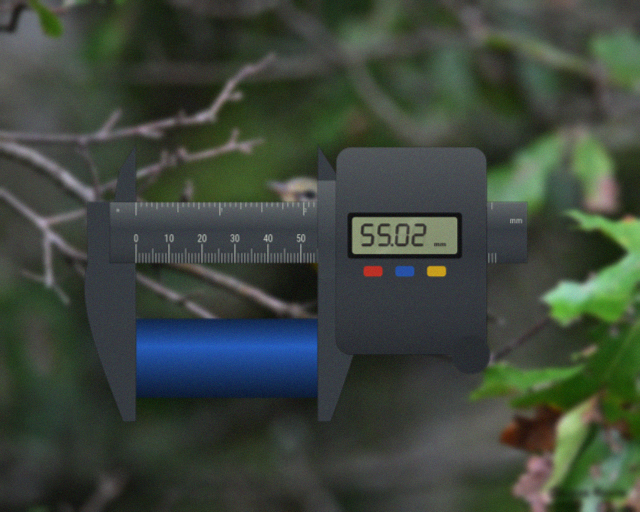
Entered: 55.02 mm
